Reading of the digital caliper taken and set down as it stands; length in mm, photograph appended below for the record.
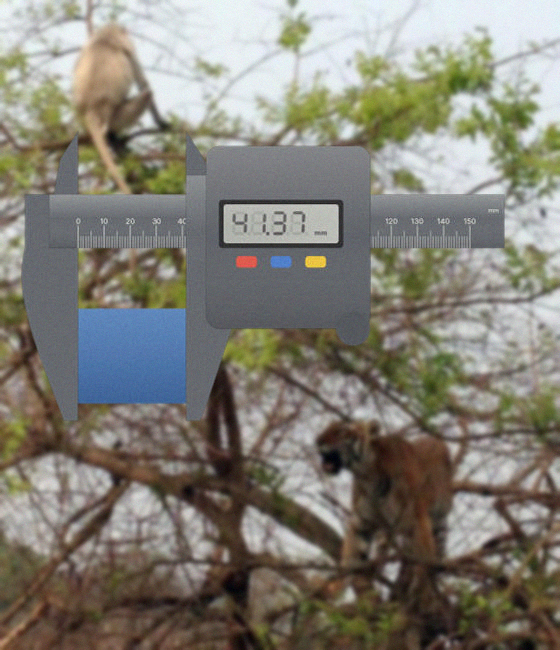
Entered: 41.37 mm
